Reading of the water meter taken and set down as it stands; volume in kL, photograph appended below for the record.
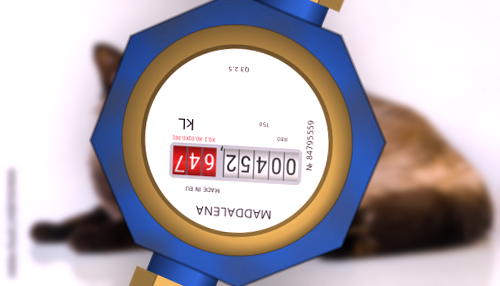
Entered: 452.647 kL
